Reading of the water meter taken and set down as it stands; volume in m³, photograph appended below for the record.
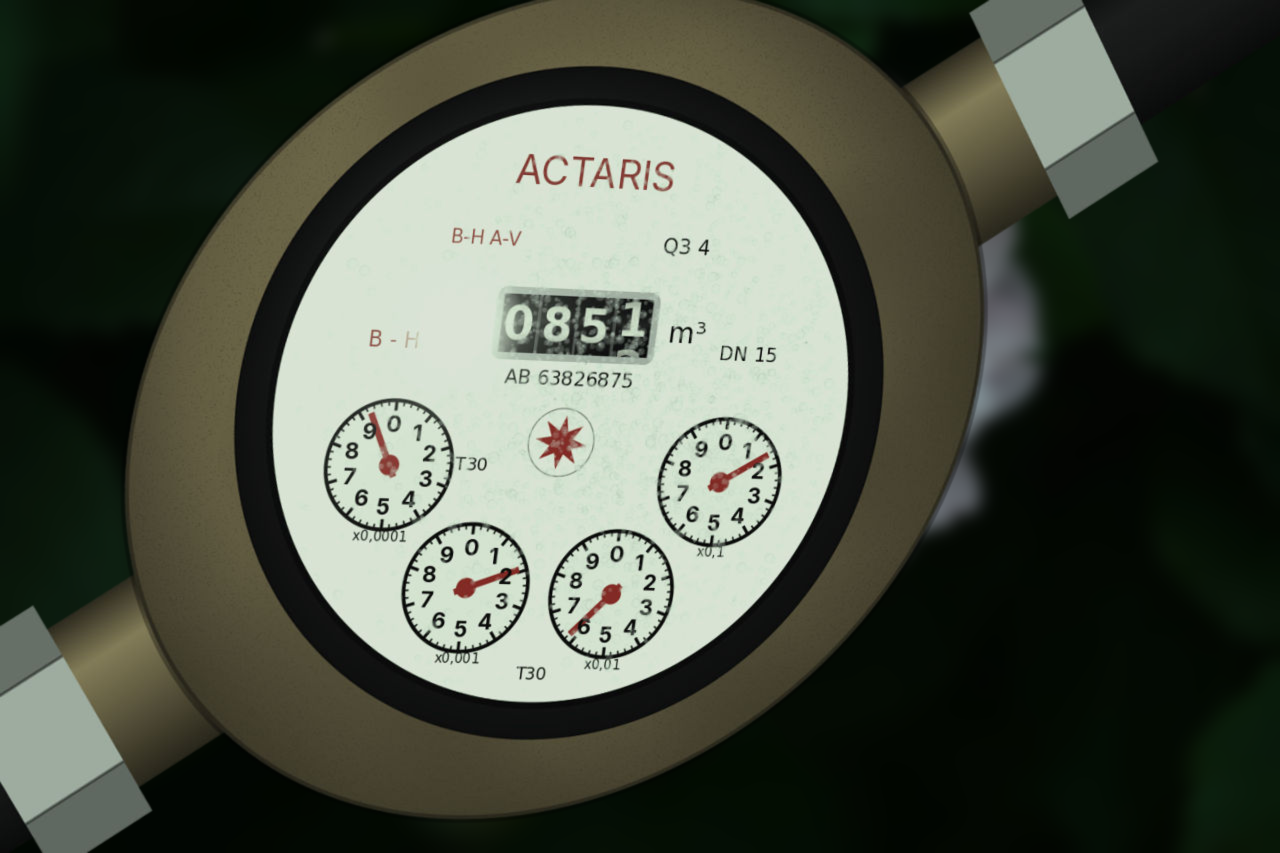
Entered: 851.1619 m³
